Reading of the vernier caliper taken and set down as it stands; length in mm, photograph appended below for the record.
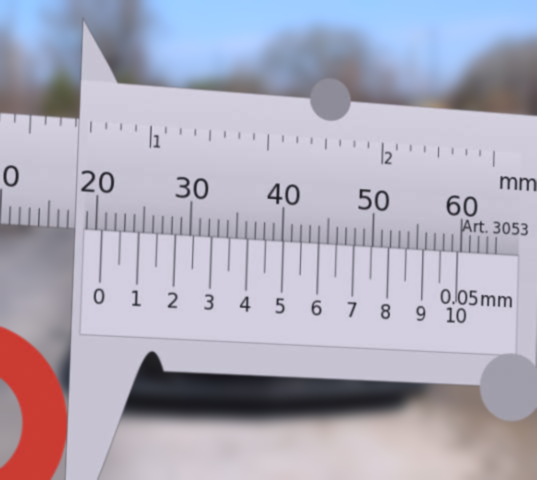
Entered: 20.6 mm
